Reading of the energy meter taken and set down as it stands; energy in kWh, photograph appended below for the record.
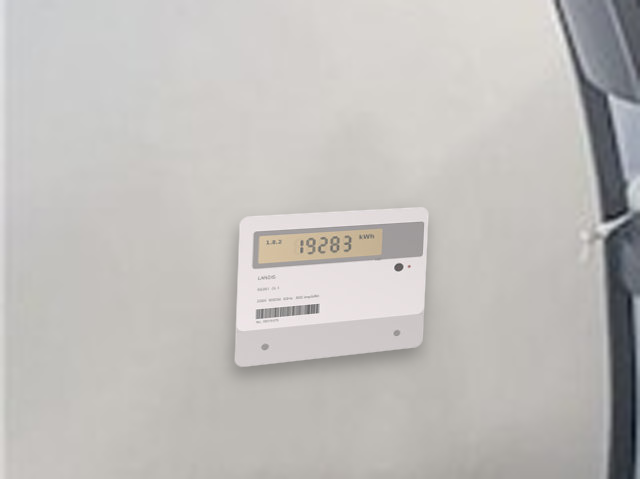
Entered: 19283 kWh
